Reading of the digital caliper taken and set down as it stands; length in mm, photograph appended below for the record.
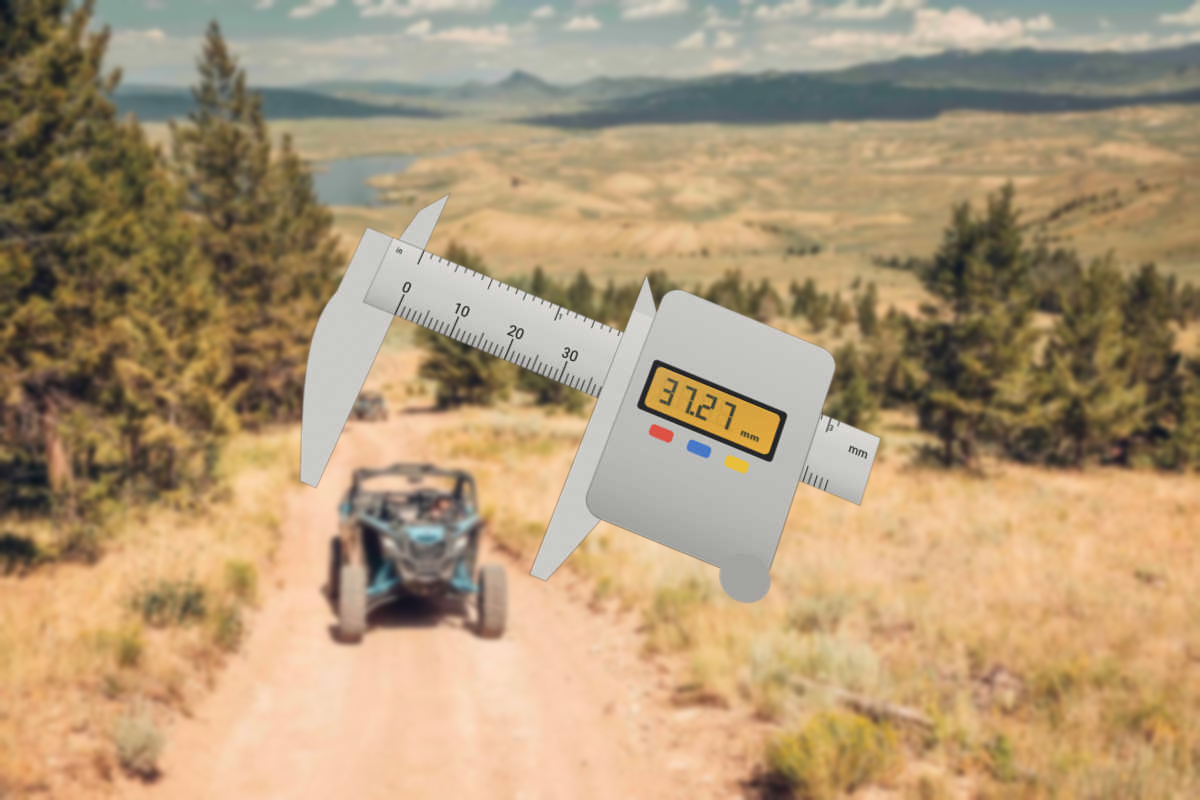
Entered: 37.27 mm
